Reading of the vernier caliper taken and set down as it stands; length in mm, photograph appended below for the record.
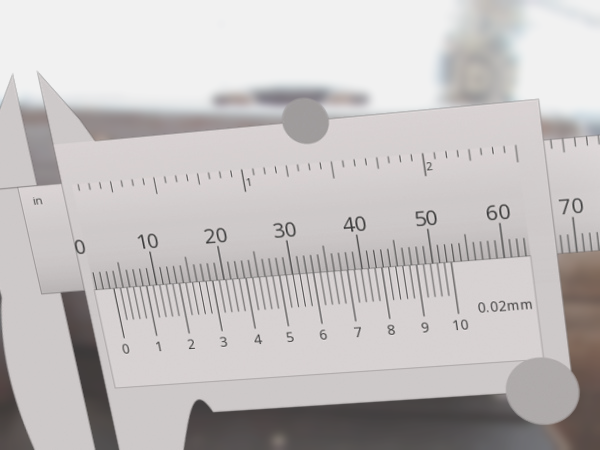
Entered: 3.6 mm
